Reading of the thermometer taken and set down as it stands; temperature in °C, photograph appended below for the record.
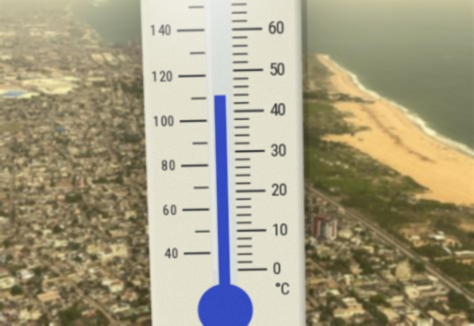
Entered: 44 °C
